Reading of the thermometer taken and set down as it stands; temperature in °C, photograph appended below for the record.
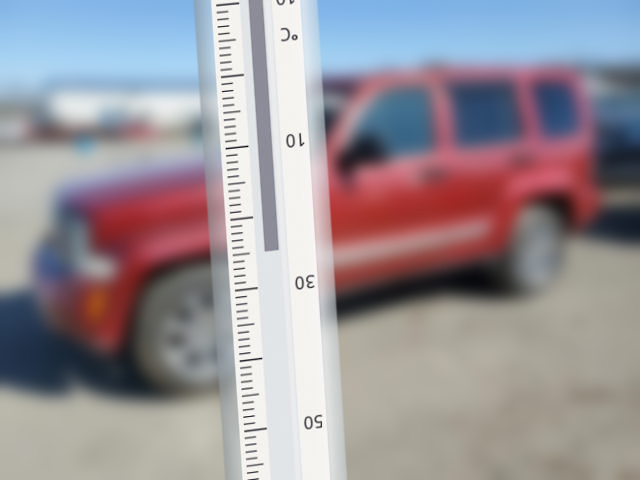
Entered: 25 °C
